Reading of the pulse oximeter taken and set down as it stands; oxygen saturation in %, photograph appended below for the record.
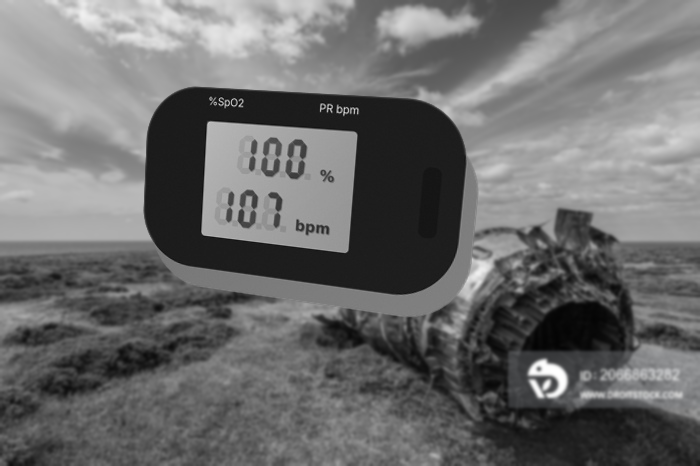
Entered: 100 %
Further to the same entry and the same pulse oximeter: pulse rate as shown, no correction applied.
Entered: 107 bpm
